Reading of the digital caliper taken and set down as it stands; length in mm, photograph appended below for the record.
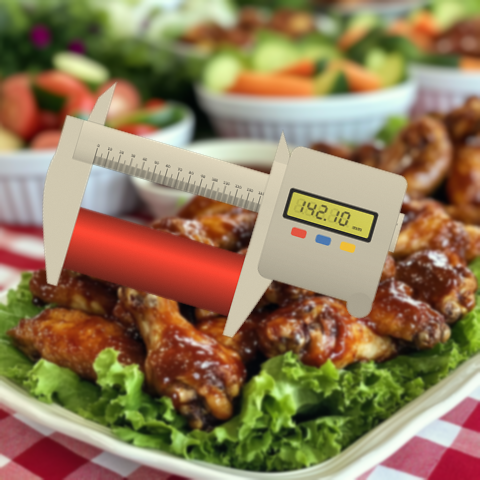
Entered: 142.10 mm
